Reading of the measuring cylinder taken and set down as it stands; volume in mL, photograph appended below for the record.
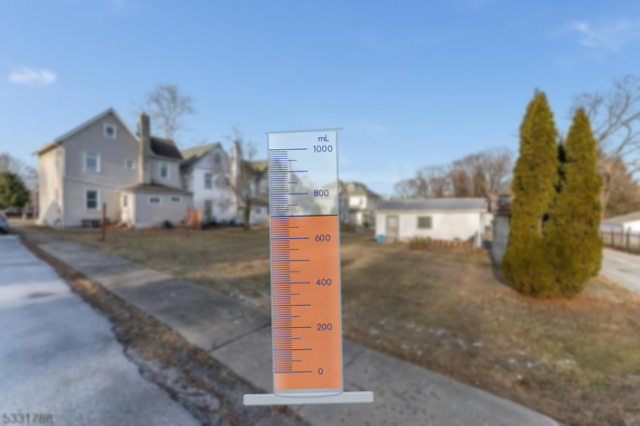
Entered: 700 mL
